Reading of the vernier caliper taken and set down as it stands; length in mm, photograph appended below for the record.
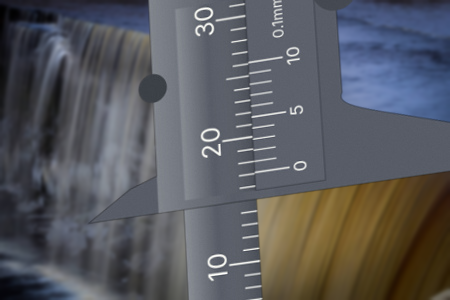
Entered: 17.1 mm
